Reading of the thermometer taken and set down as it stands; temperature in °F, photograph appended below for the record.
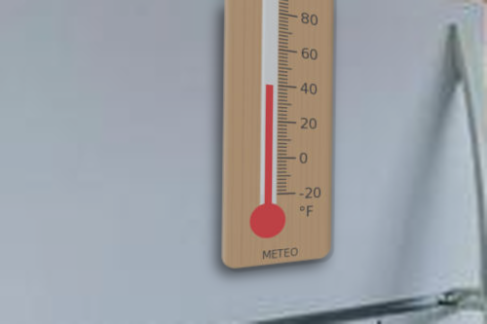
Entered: 40 °F
